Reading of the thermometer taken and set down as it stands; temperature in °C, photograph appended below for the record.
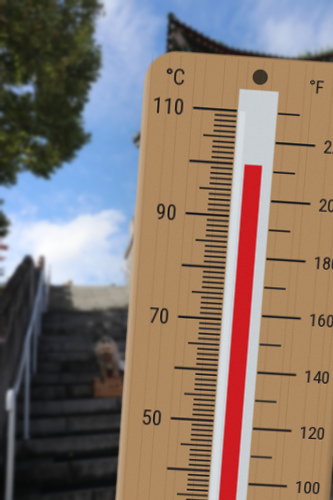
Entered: 100 °C
